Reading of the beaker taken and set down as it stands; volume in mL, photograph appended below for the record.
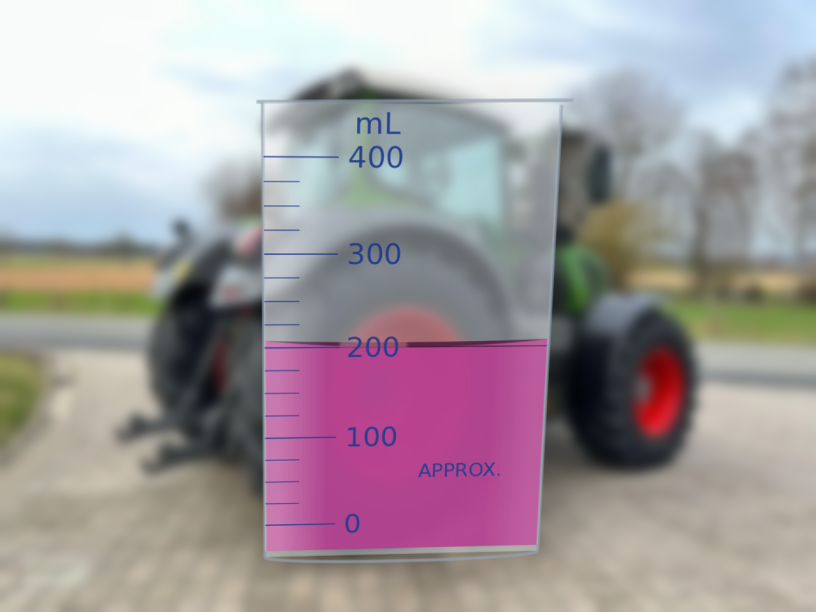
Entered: 200 mL
